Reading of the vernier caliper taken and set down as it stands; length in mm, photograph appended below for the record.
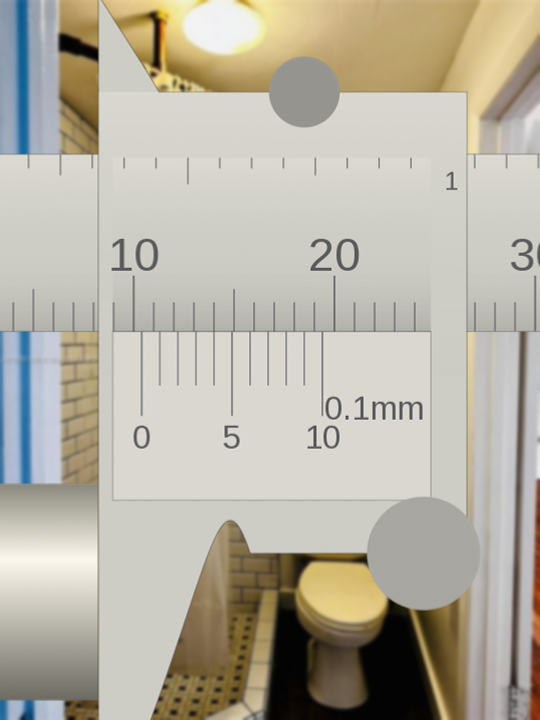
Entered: 10.4 mm
